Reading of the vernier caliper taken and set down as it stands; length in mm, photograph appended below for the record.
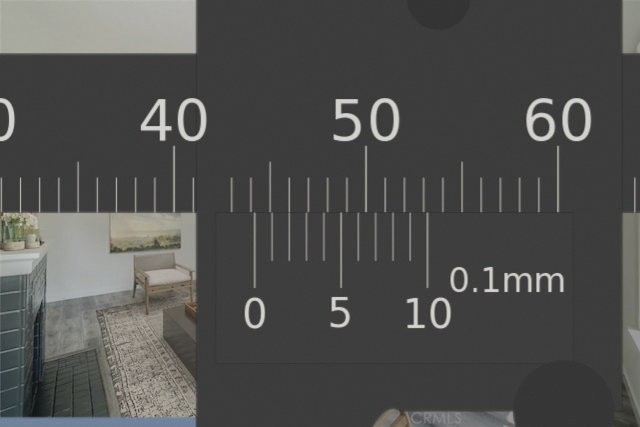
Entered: 44.2 mm
